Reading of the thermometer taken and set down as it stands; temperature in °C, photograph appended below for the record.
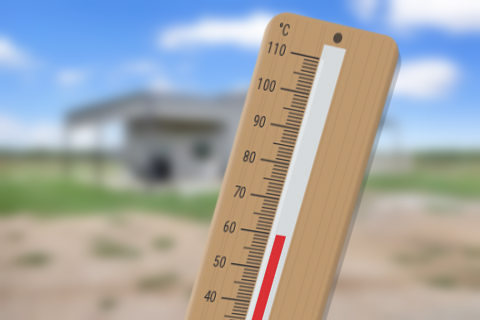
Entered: 60 °C
